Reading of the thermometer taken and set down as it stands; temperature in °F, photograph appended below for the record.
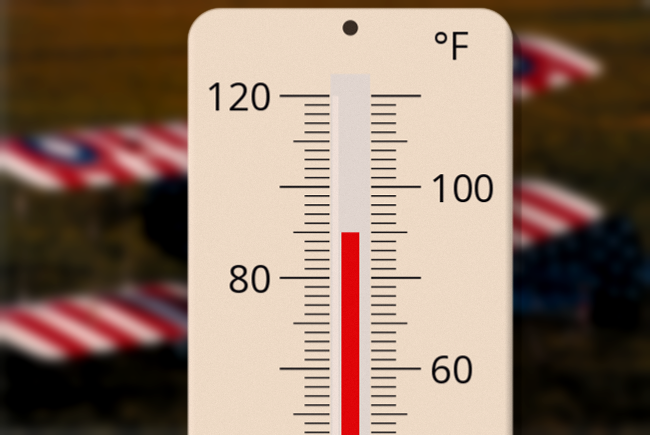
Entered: 90 °F
